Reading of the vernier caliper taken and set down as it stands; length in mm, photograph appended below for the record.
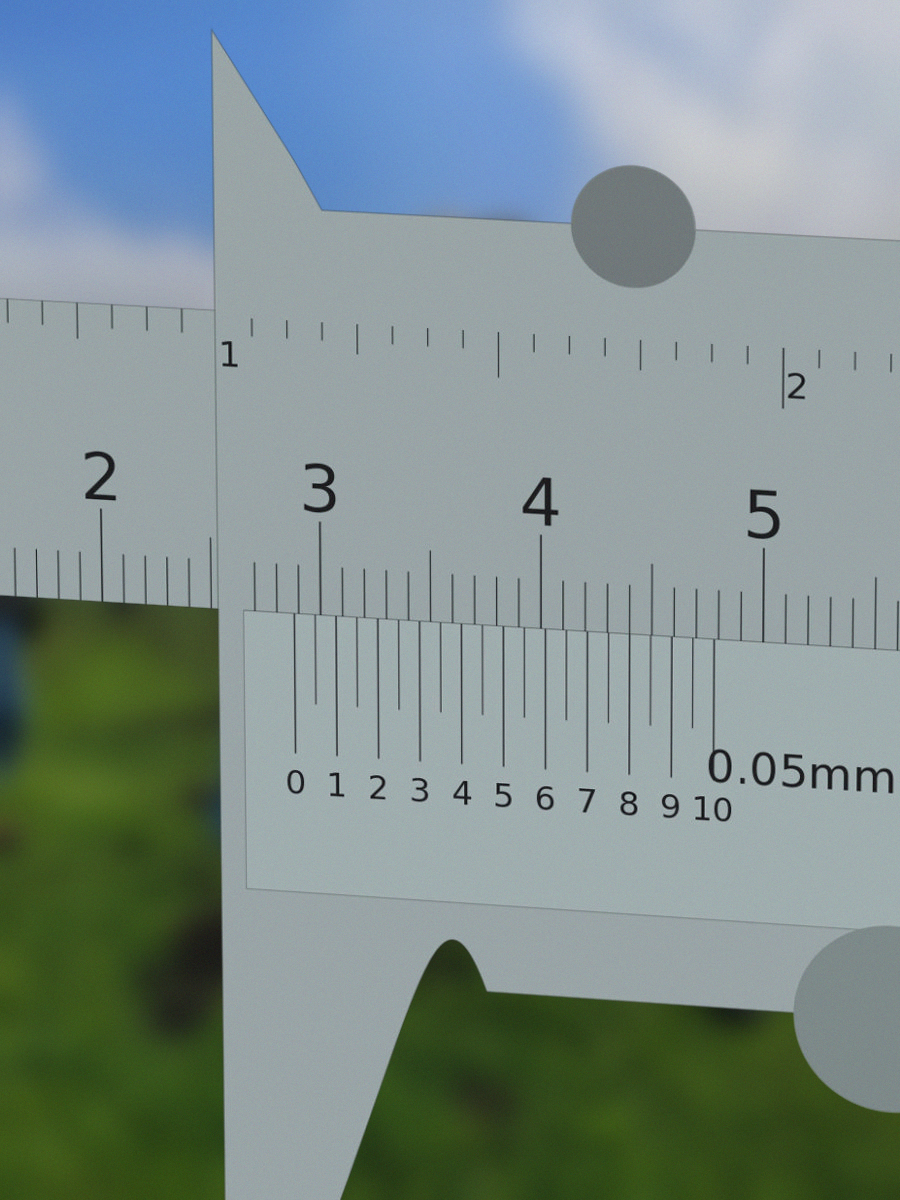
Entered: 28.8 mm
